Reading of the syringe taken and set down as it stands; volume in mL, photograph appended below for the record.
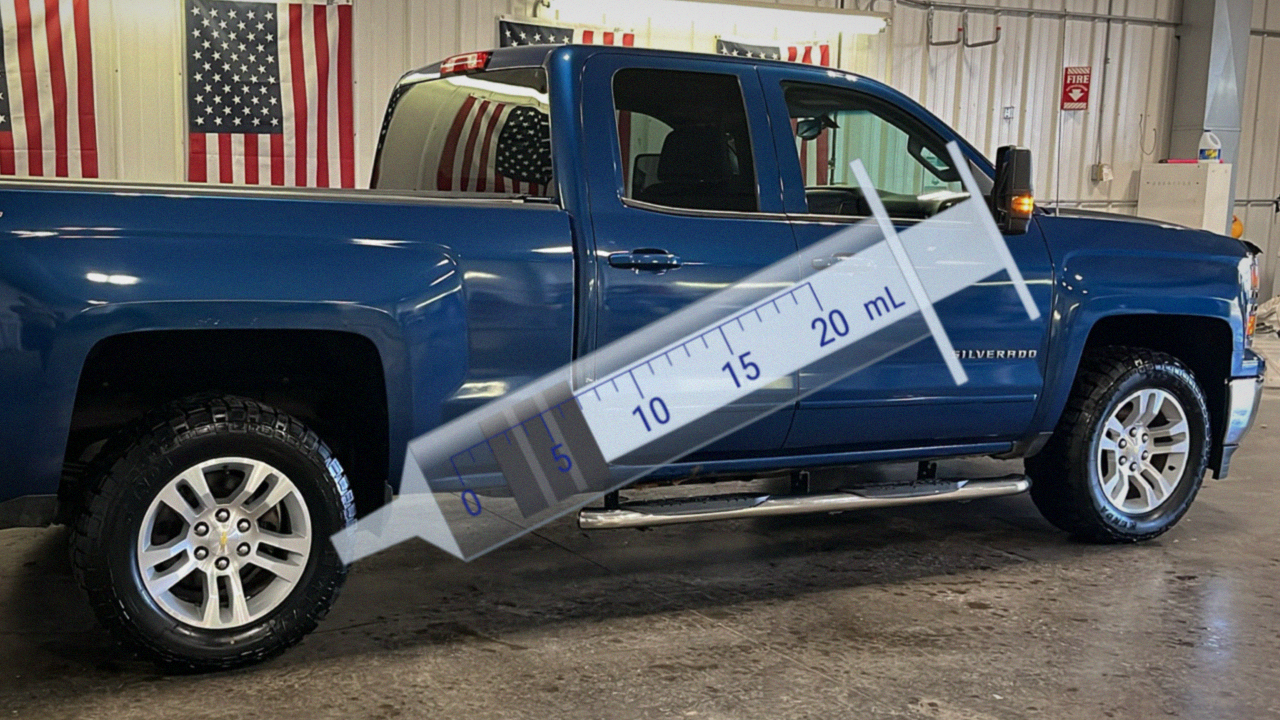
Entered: 2 mL
